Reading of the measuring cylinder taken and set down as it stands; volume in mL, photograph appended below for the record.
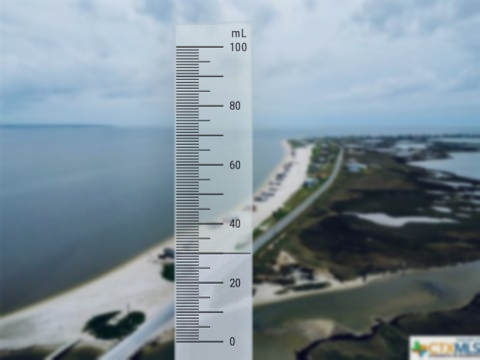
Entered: 30 mL
